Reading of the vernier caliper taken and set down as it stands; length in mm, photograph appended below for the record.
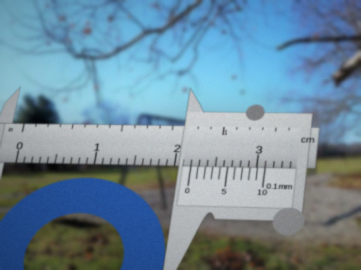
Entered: 22.0 mm
